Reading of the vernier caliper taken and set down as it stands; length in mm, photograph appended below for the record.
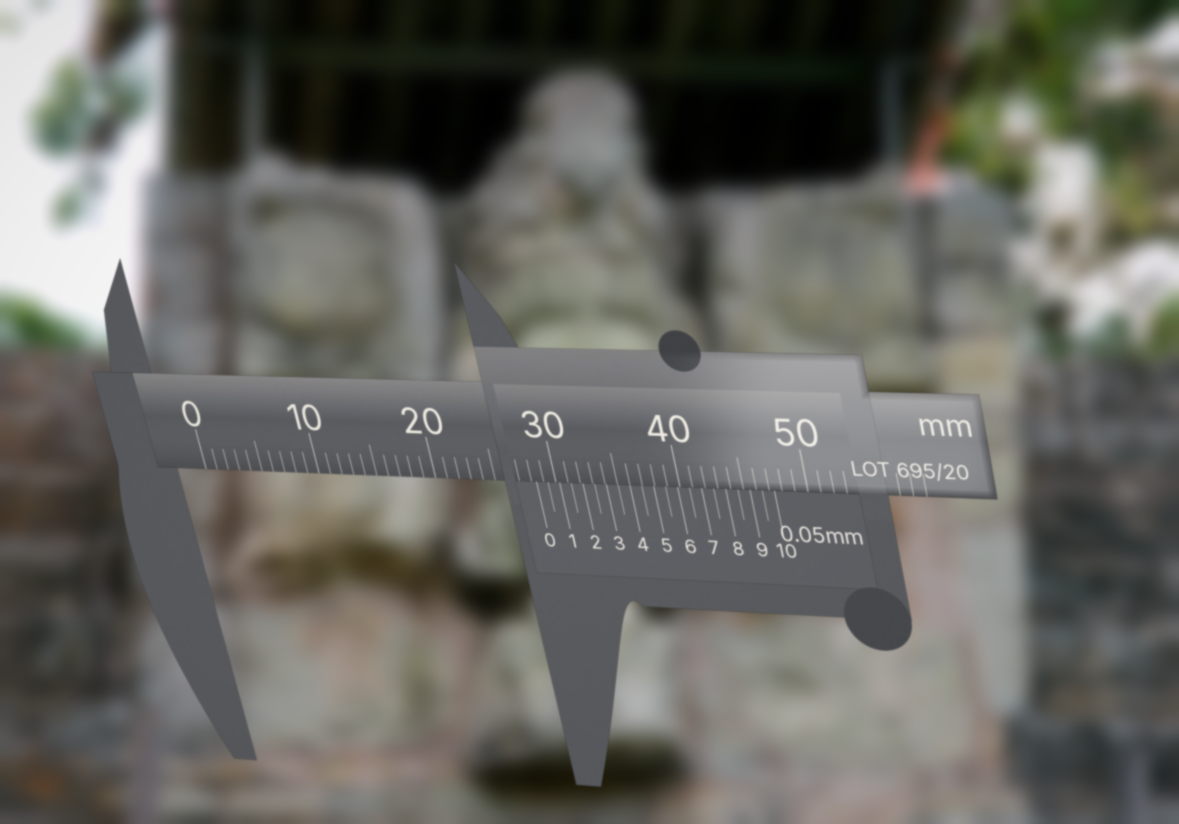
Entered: 28.4 mm
